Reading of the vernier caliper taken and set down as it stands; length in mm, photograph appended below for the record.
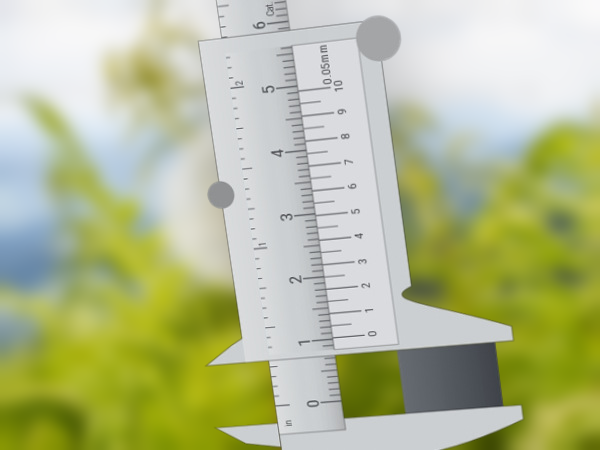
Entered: 10.2 mm
